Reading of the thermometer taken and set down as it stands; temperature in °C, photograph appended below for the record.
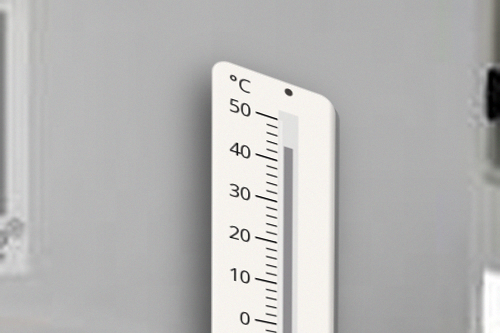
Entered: 44 °C
